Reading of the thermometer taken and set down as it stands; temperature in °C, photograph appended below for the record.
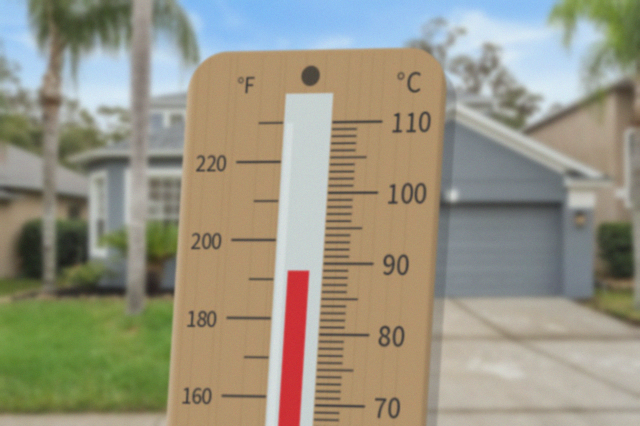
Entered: 89 °C
